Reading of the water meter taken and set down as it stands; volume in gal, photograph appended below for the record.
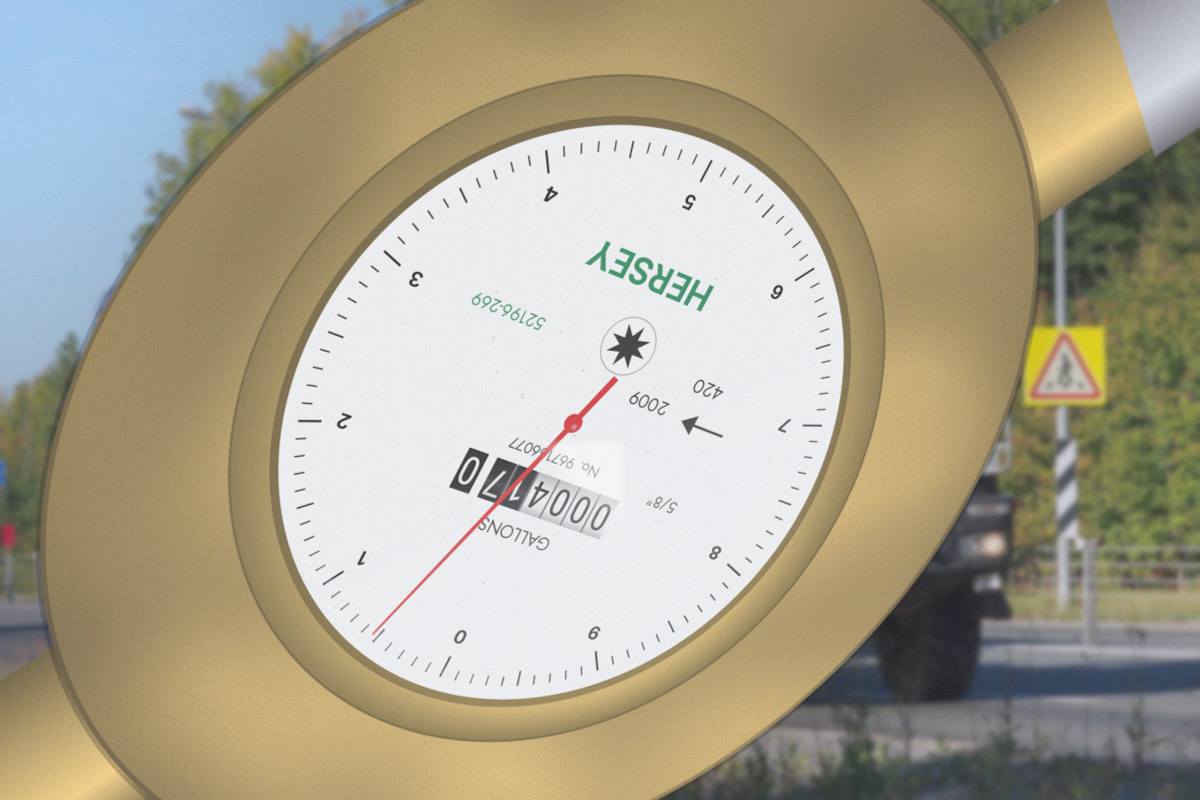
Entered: 4170.5 gal
